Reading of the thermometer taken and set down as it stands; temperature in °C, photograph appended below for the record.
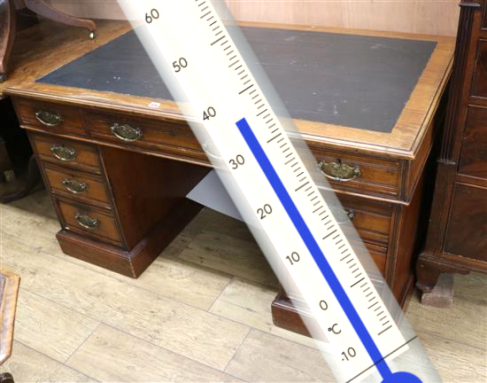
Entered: 36 °C
